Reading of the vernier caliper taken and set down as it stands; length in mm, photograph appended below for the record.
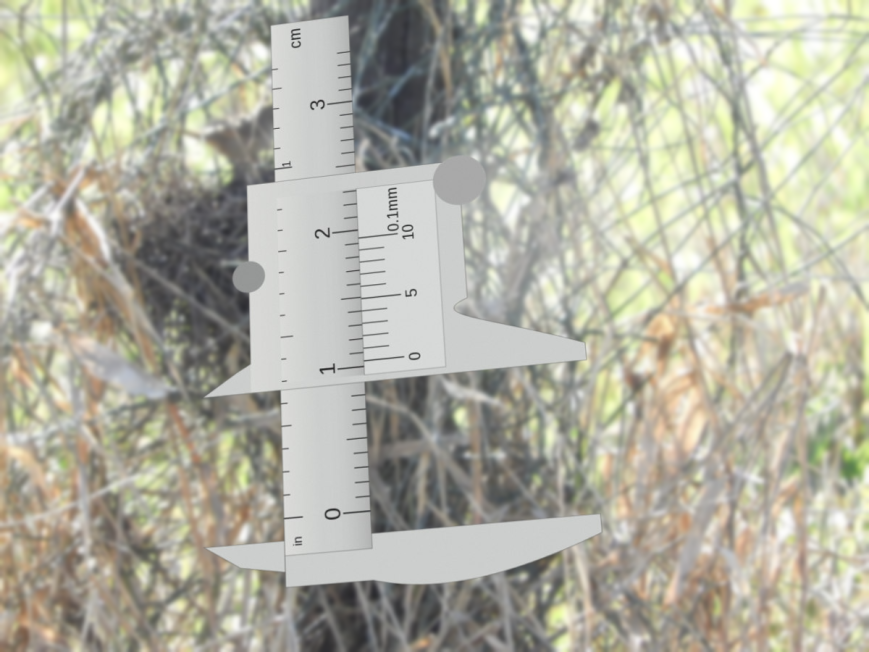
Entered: 10.4 mm
